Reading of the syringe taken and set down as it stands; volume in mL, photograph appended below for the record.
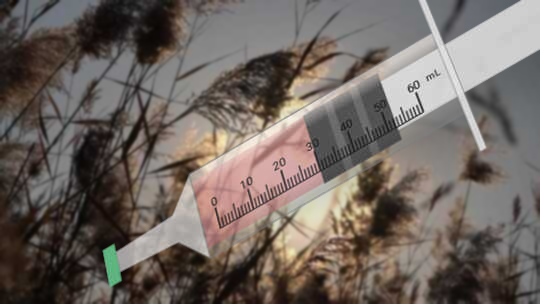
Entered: 30 mL
